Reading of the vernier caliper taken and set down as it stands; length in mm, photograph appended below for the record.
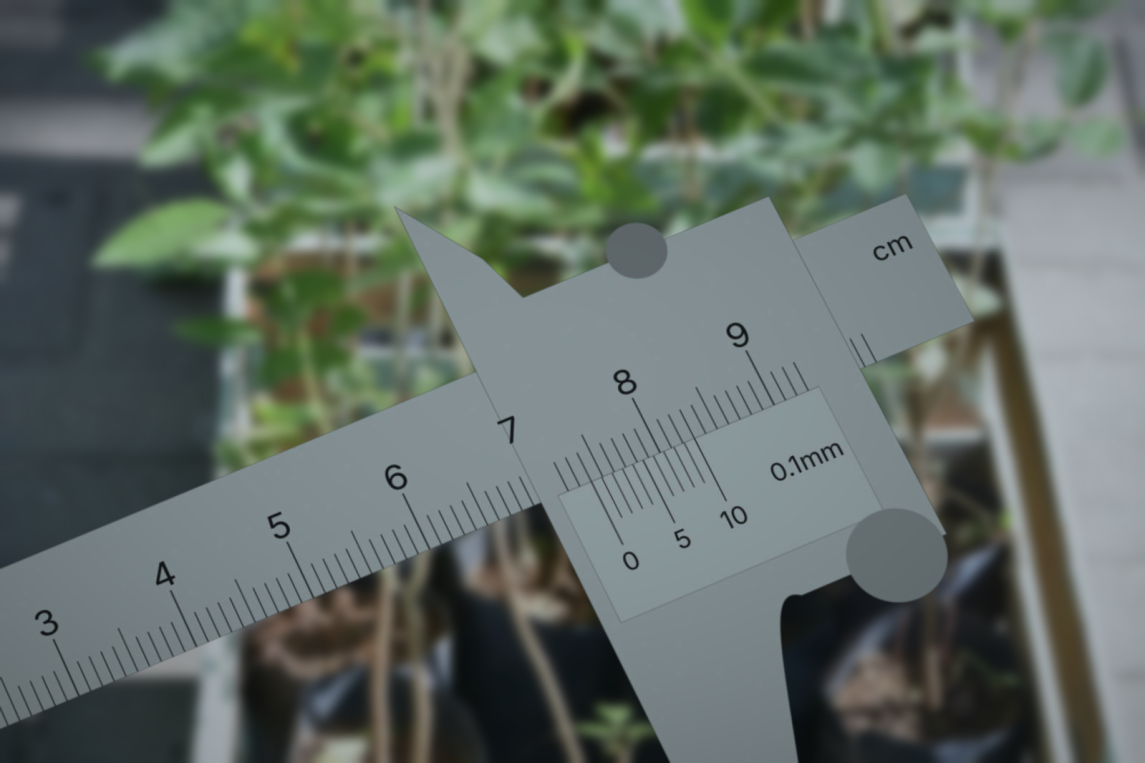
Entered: 74.0 mm
